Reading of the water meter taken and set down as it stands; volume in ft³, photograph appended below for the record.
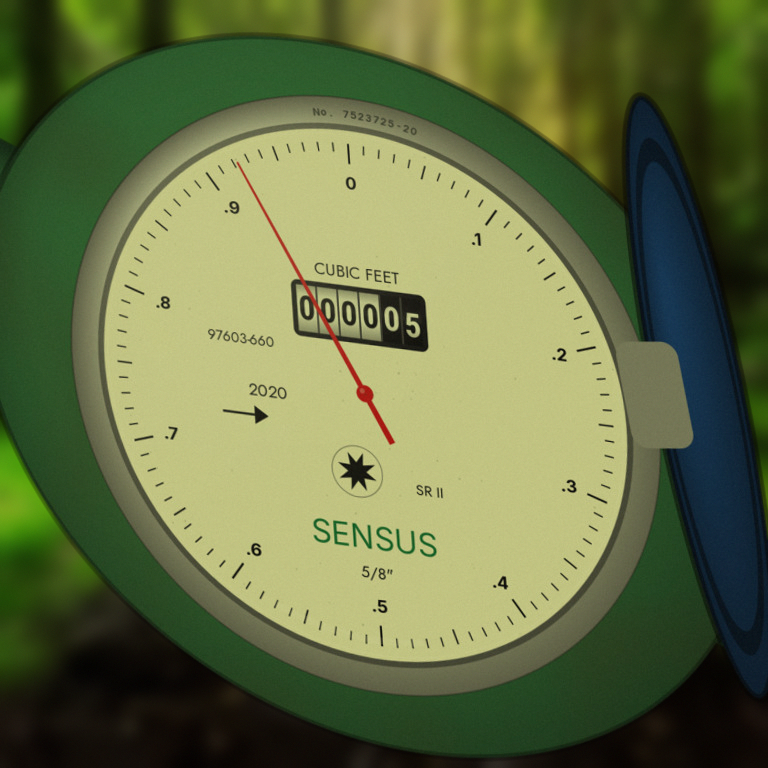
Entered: 4.92 ft³
